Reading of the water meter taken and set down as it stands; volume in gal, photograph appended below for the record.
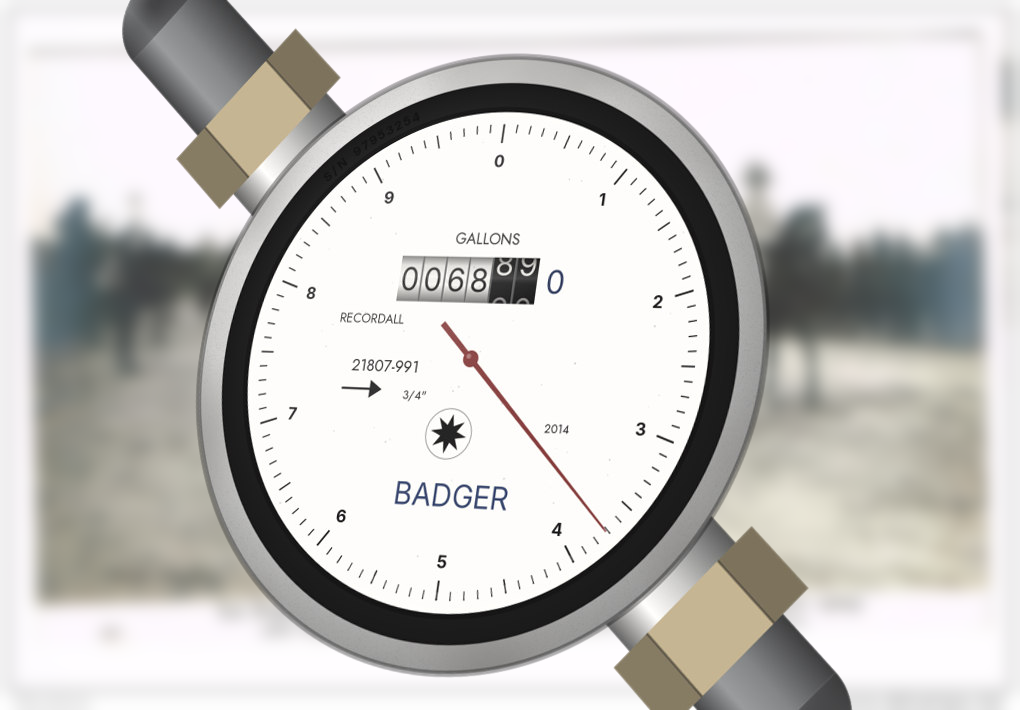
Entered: 68893.7 gal
